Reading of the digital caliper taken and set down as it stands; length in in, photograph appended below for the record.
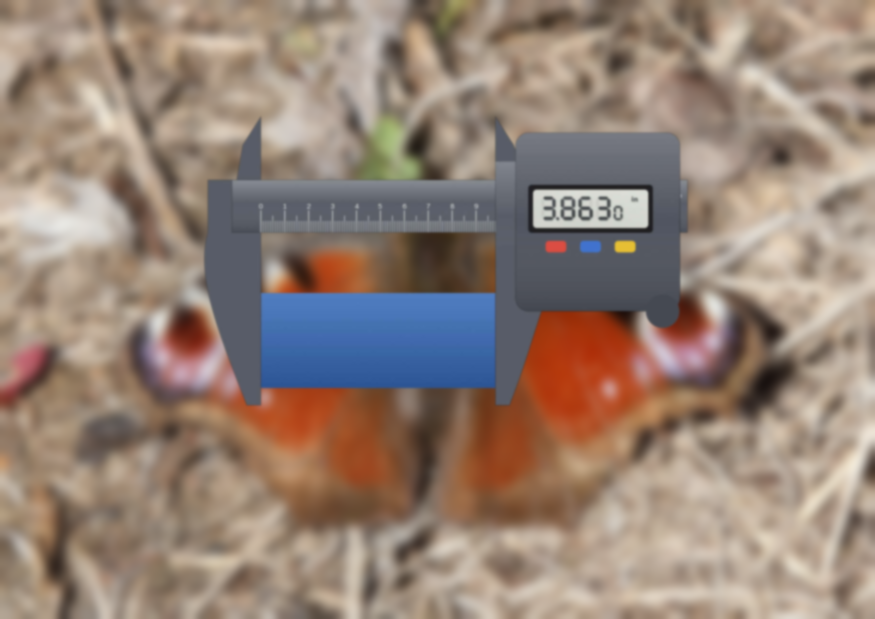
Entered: 3.8630 in
